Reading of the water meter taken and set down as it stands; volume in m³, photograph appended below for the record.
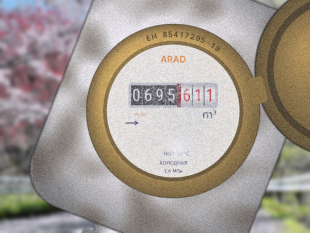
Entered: 695.611 m³
